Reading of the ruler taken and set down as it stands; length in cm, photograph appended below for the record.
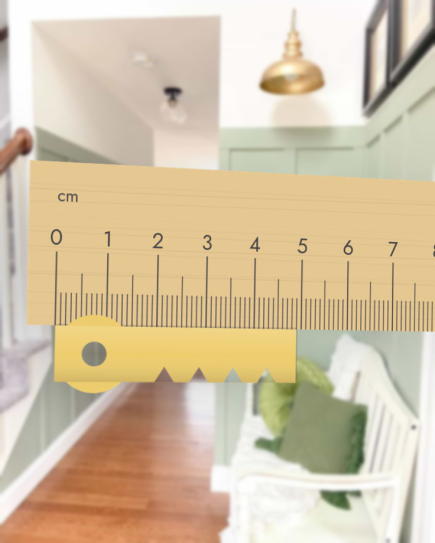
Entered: 4.9 cm
